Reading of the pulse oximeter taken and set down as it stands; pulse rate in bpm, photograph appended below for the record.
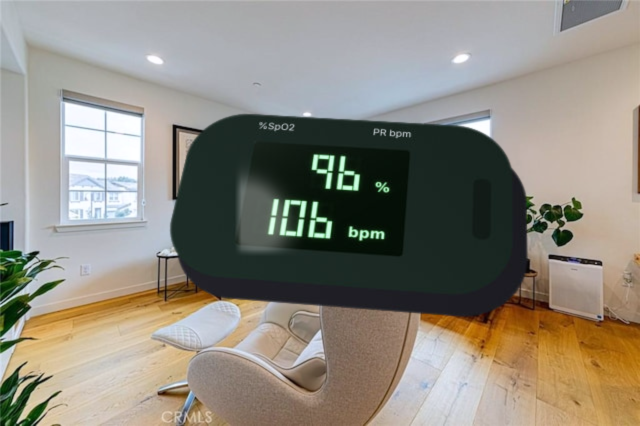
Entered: 106 bpm
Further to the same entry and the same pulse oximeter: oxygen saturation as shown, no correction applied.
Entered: 96 %
